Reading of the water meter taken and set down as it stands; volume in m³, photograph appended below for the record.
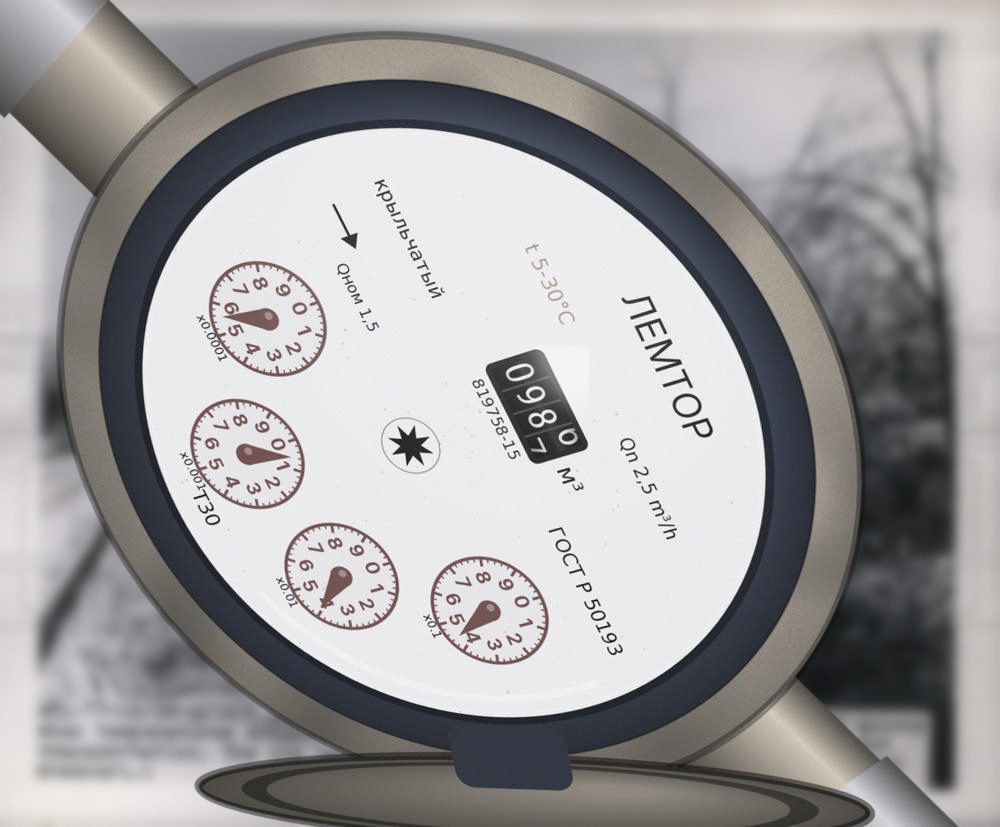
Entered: 986.4405 m³
